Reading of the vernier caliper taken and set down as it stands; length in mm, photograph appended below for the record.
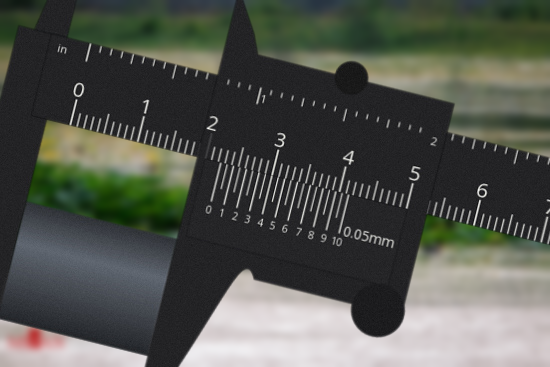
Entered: 22.4 mm
